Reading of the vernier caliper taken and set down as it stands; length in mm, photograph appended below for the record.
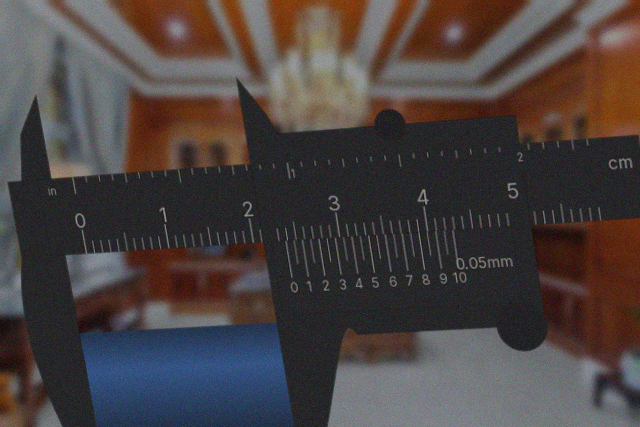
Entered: 23.8 mm
